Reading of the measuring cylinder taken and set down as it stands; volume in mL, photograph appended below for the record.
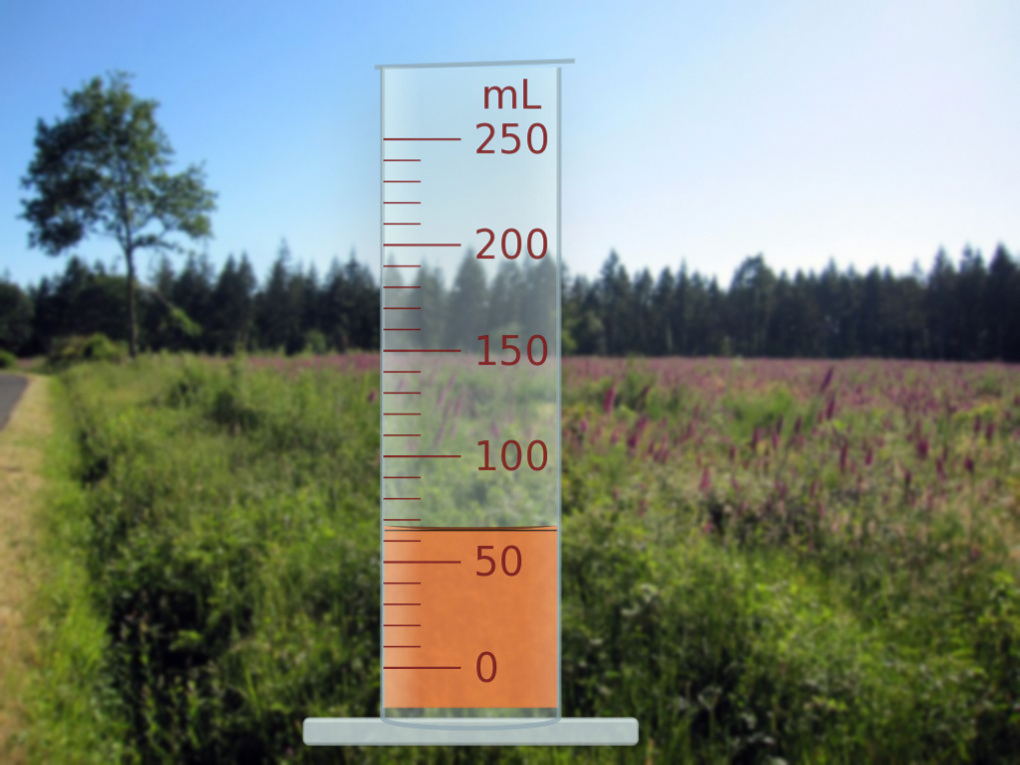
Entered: 65 mL
